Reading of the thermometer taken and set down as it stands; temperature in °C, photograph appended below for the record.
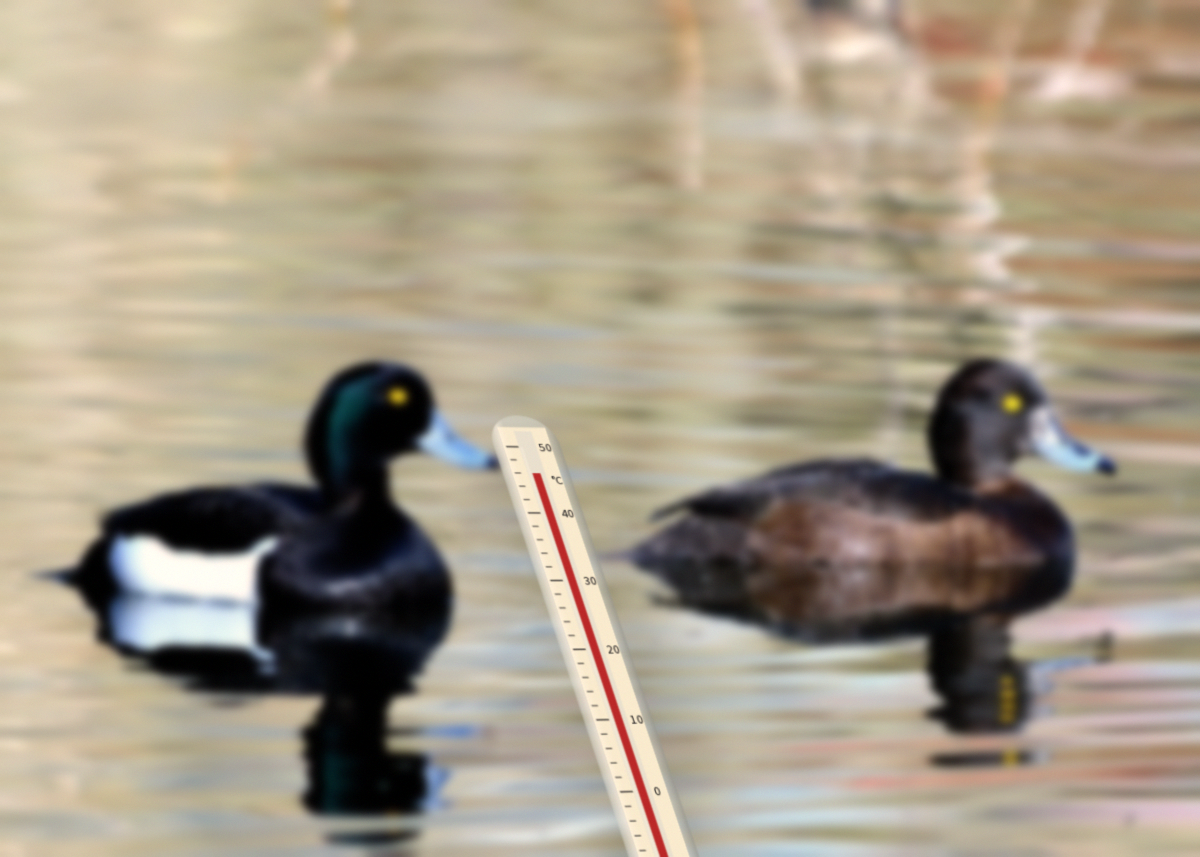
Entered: 46 °C
